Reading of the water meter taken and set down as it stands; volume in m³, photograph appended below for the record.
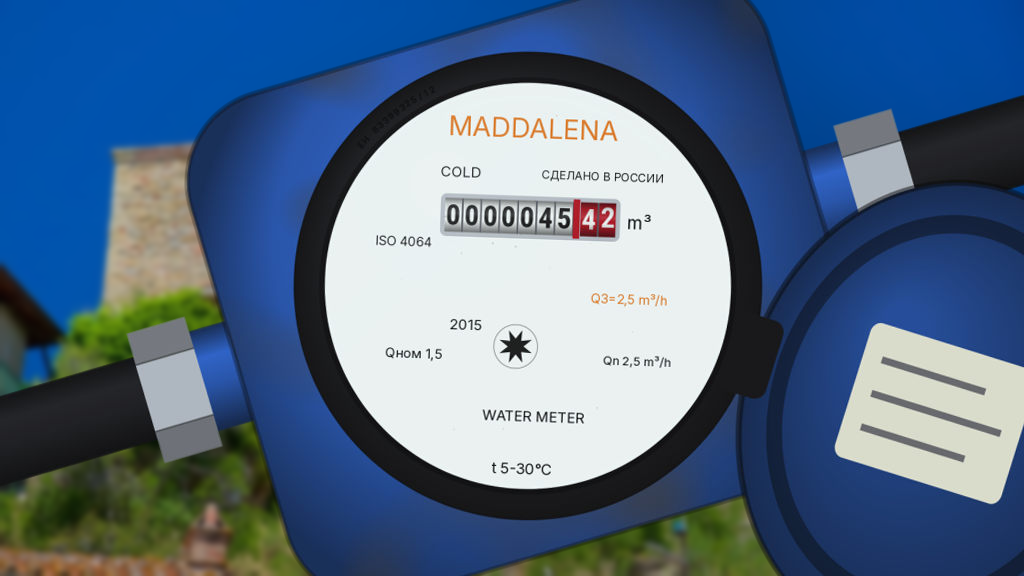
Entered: 45.42 m³
